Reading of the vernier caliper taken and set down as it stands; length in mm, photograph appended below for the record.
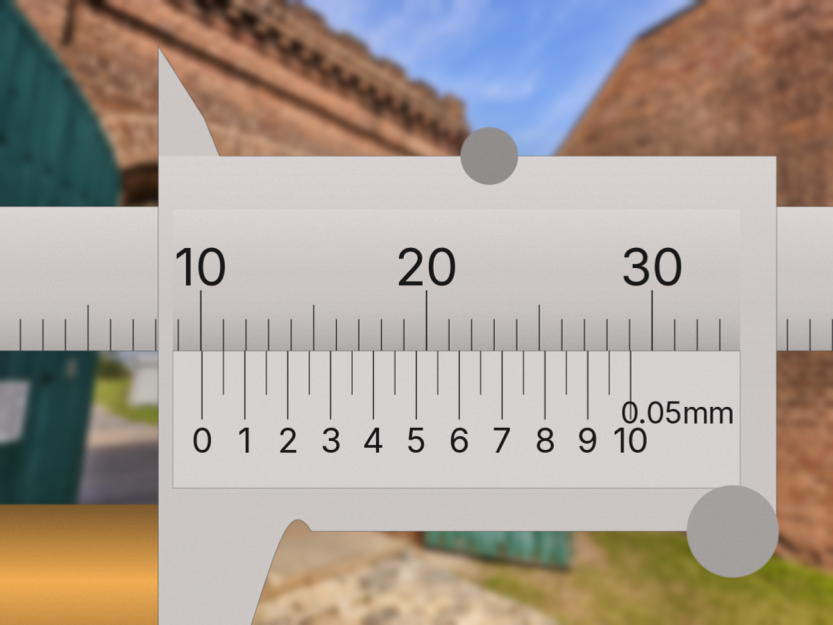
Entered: 10.05 mm
